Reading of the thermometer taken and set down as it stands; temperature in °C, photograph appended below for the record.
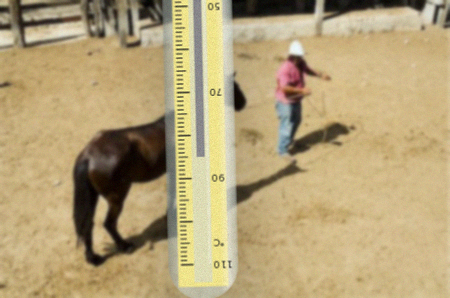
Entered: 85 °C
